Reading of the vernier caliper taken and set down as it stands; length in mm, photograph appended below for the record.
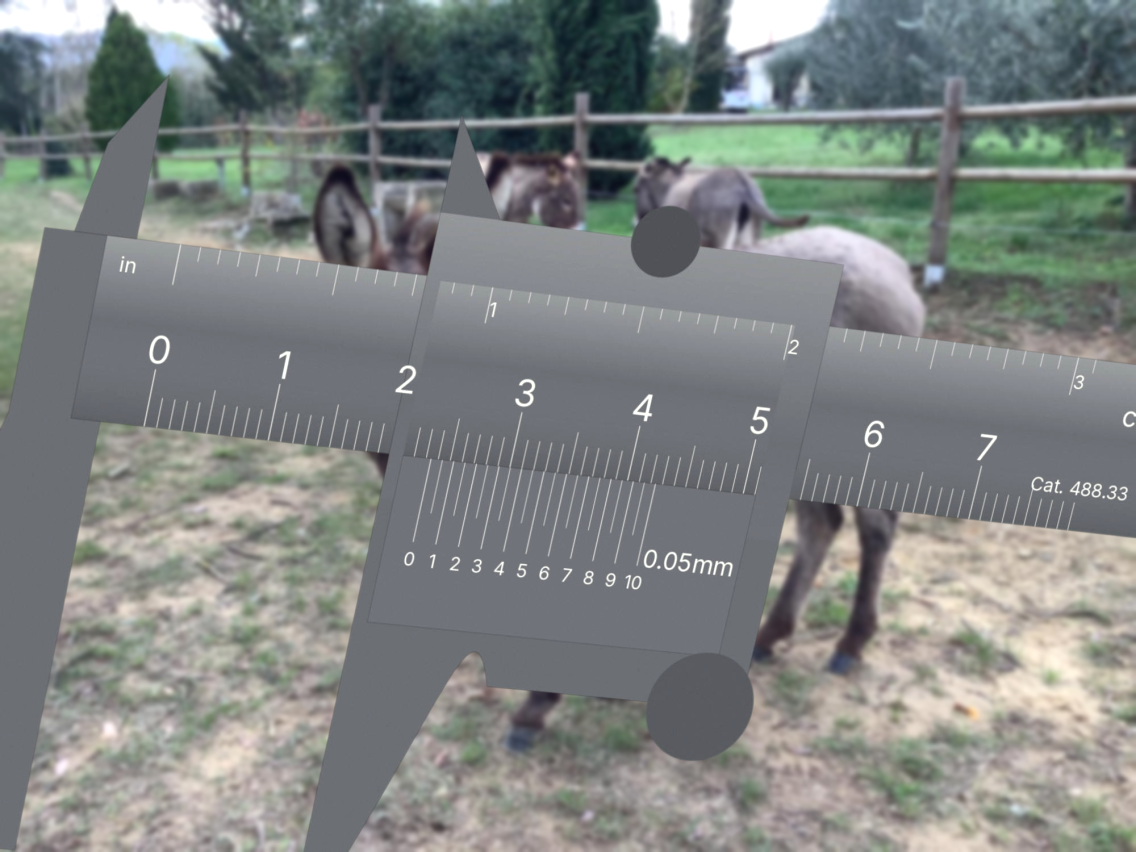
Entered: 23.4 mm
